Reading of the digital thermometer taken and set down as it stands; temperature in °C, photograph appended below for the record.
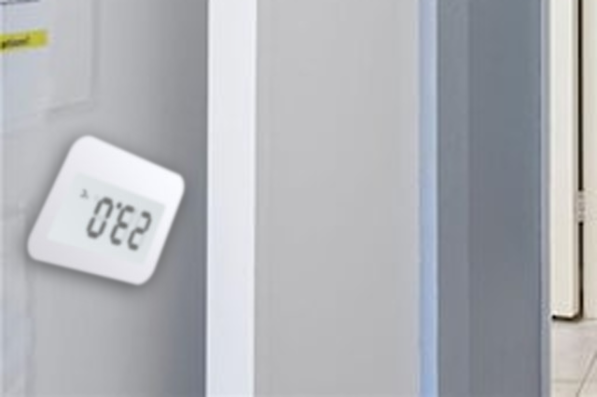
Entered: 23.0 °C
